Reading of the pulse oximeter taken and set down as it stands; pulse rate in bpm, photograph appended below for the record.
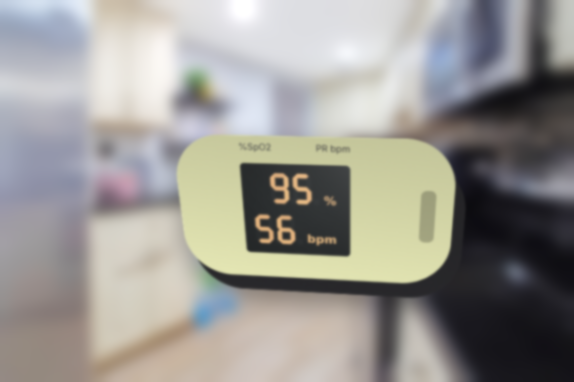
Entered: 56 bpm
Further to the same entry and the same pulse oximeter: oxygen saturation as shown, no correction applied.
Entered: 95 %
